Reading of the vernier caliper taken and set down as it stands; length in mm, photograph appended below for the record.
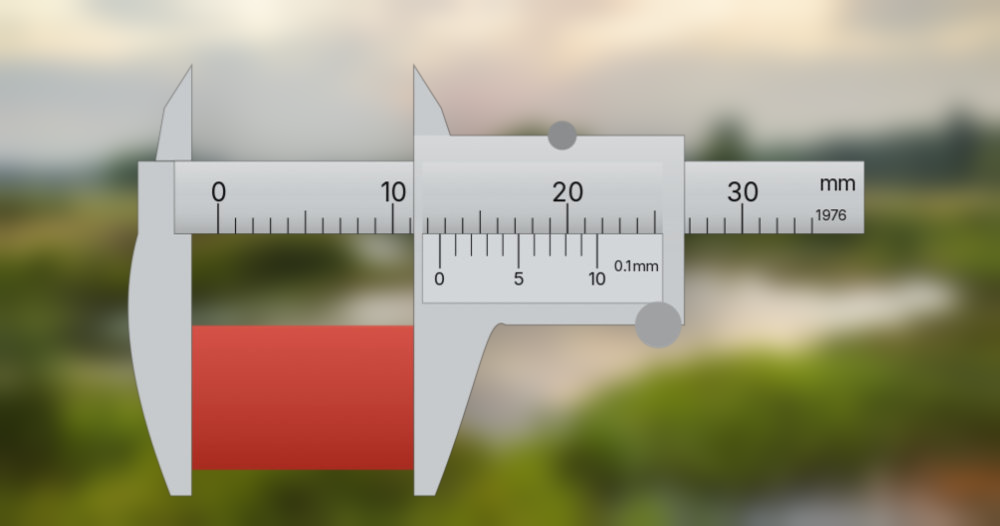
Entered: 12.7 mm
